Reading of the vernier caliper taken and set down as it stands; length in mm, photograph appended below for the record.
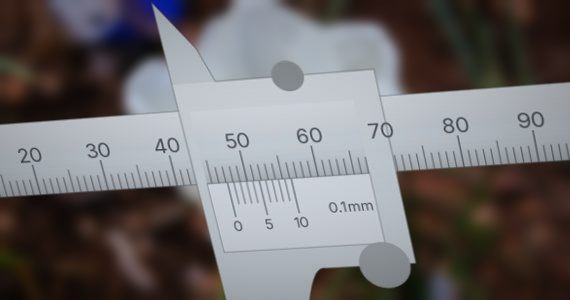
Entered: 47.2 mm
